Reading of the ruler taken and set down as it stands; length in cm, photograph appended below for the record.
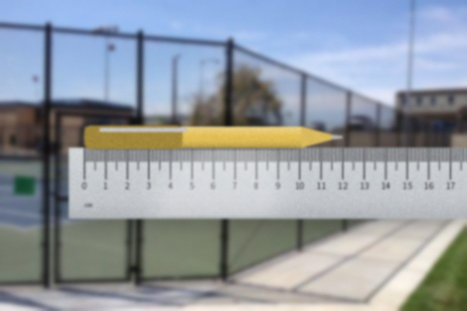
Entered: 12 cm
